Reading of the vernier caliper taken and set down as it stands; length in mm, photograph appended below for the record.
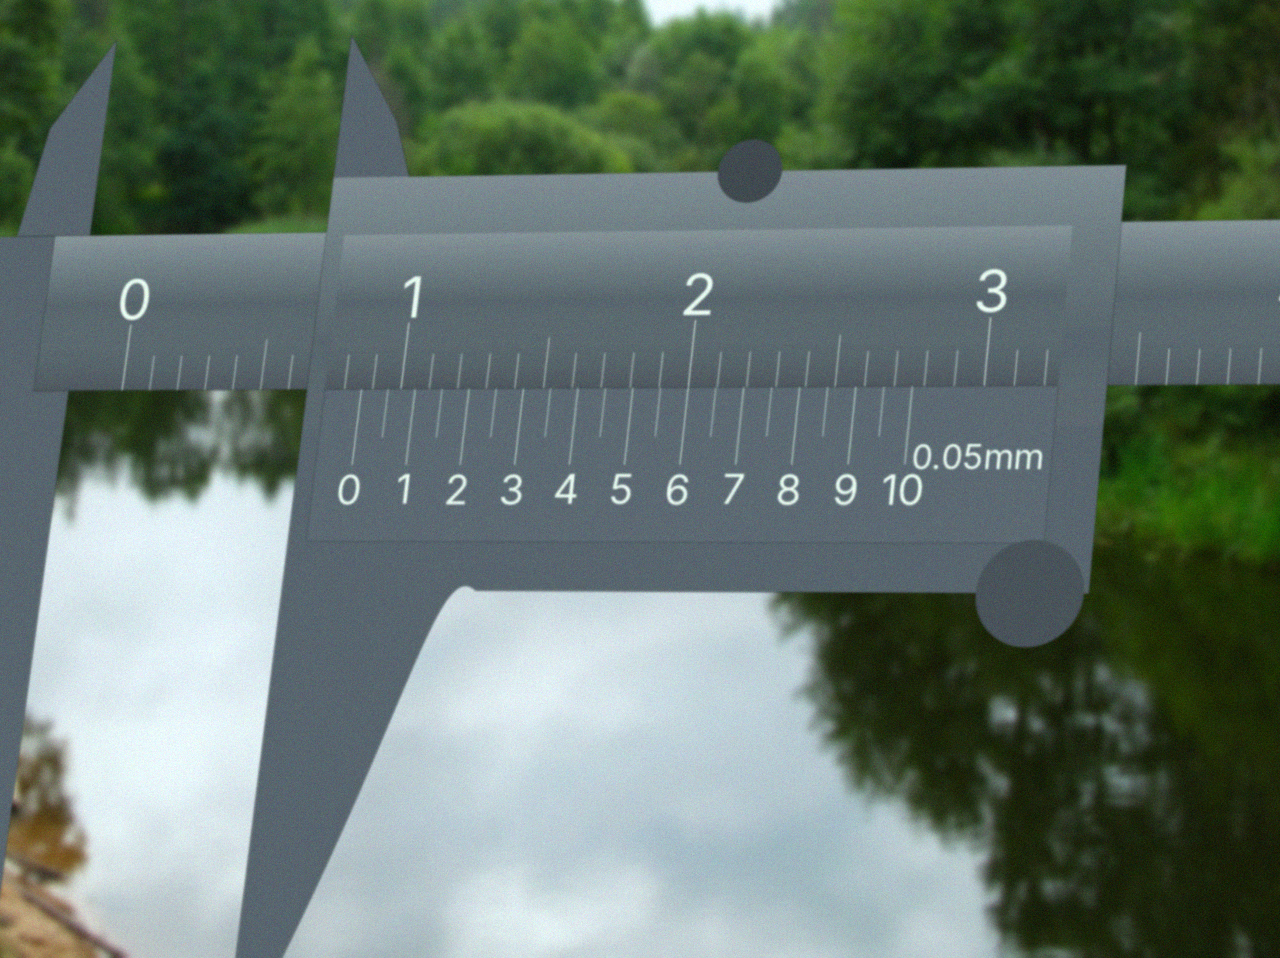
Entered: 8.6 mm
